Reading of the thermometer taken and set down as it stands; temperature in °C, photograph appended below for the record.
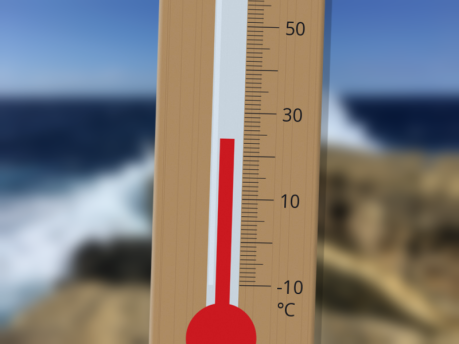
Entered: 24 °C
